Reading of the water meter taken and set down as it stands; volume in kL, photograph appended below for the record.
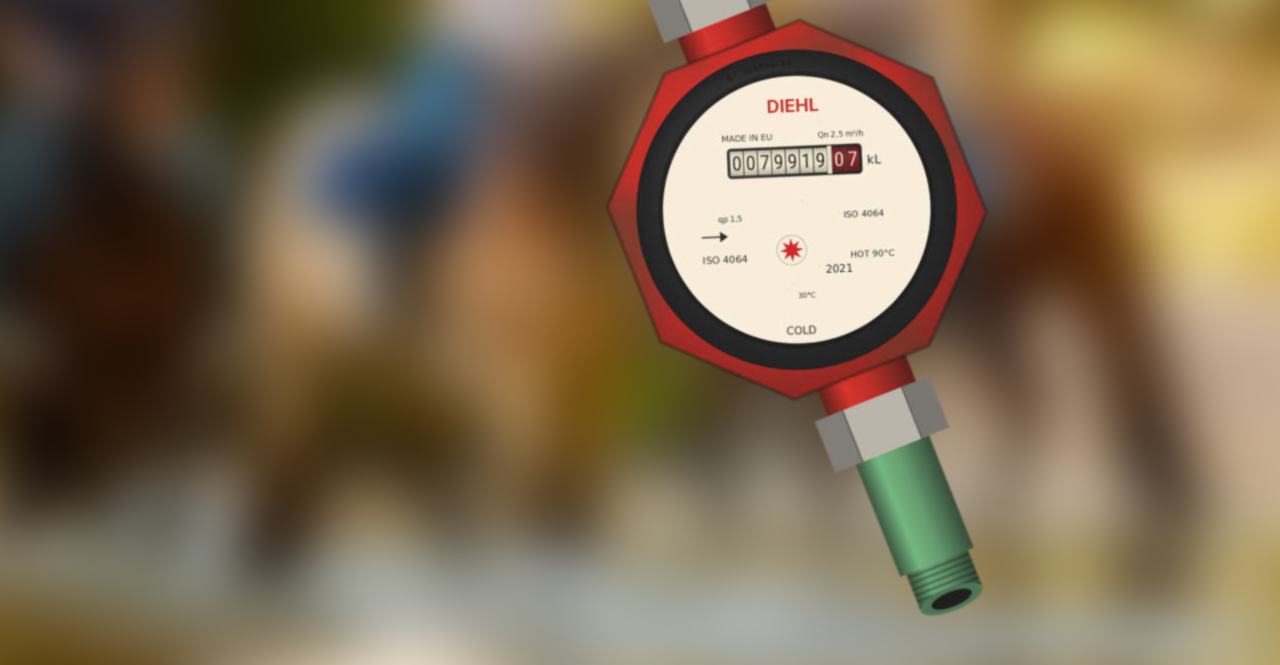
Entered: 79919.07 kL
